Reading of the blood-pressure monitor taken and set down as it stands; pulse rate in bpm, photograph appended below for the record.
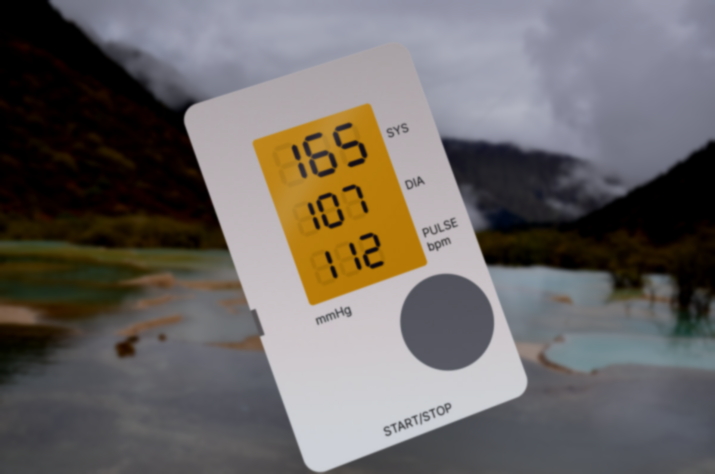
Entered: 112 bpm
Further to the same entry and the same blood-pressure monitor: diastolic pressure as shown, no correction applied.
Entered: 107 mmHg
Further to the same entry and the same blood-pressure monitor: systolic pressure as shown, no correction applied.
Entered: 165 mmHg
